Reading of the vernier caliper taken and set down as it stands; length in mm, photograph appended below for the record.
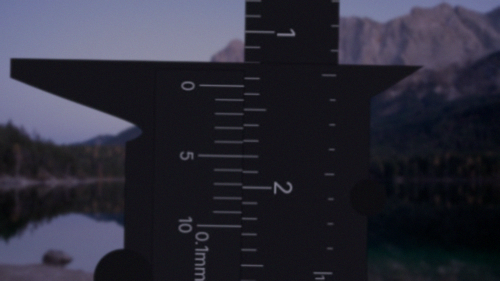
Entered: 13.5 mm
